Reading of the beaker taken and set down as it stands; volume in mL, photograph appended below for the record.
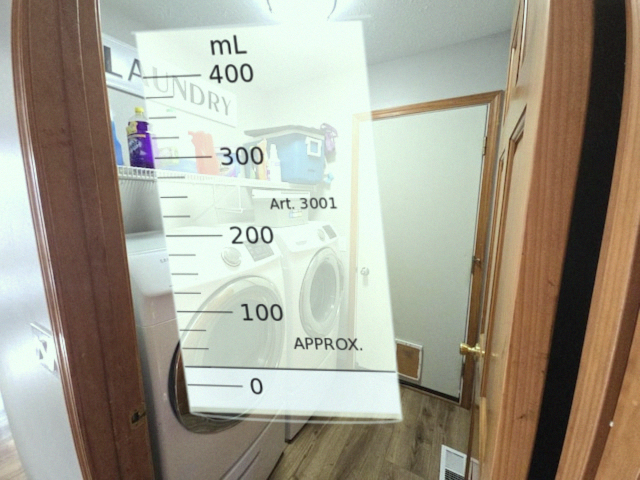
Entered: 25 mL
